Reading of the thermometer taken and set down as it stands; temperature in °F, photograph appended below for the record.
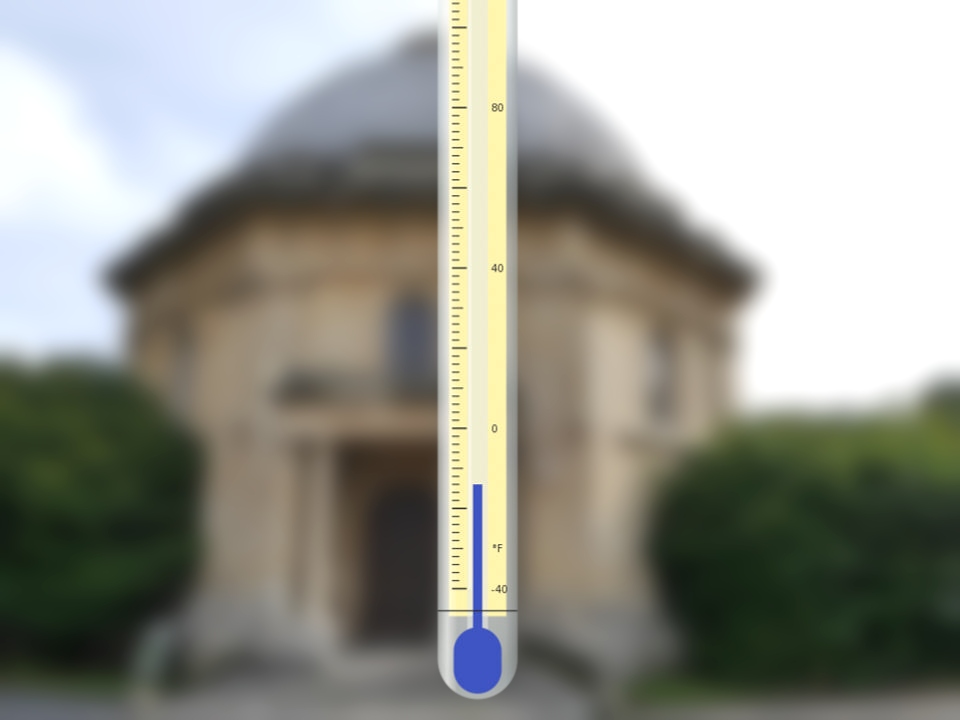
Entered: -14 °F
